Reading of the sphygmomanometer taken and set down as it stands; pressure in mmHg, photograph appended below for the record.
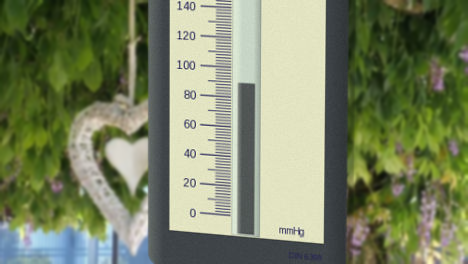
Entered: 90 mmHg
